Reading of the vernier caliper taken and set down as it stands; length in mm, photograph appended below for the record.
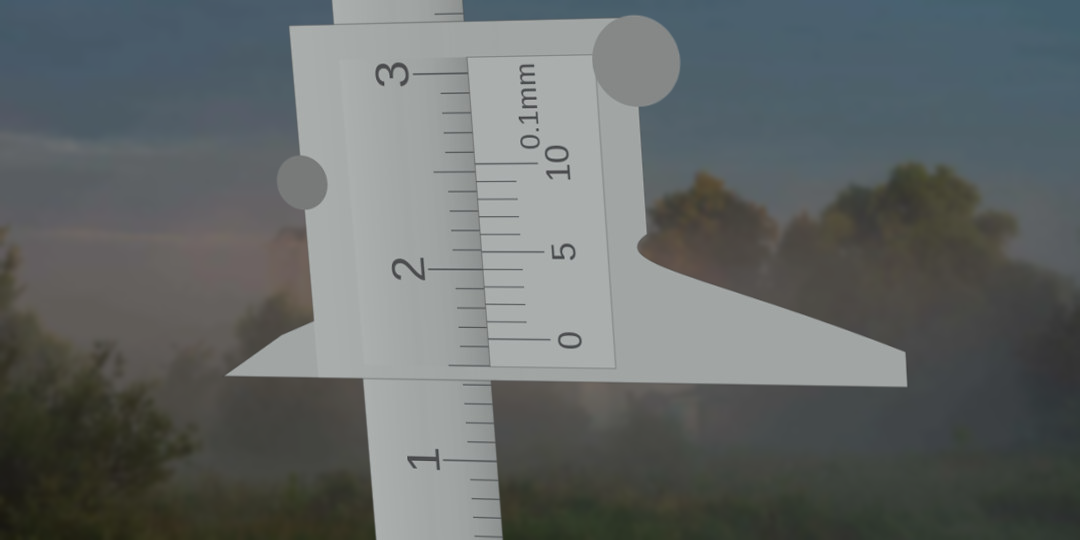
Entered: 16.4 mm
